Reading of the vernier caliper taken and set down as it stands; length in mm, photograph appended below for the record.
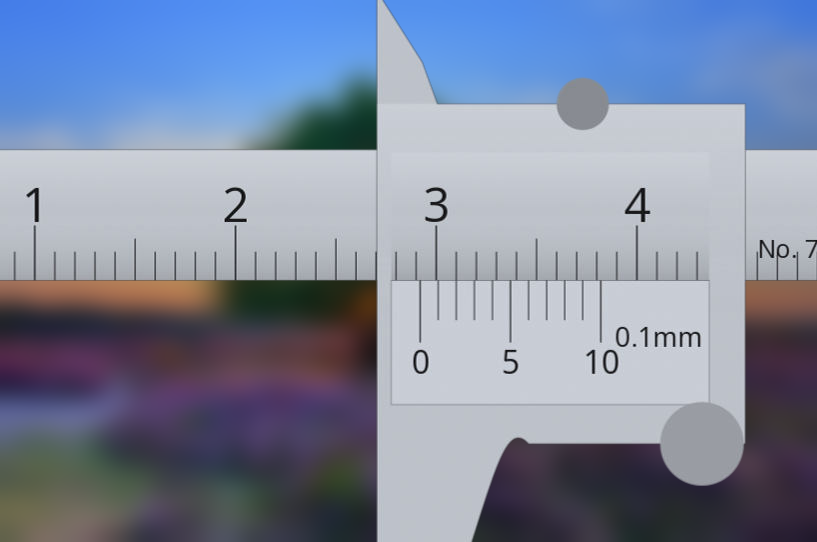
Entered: 29.2 mm
